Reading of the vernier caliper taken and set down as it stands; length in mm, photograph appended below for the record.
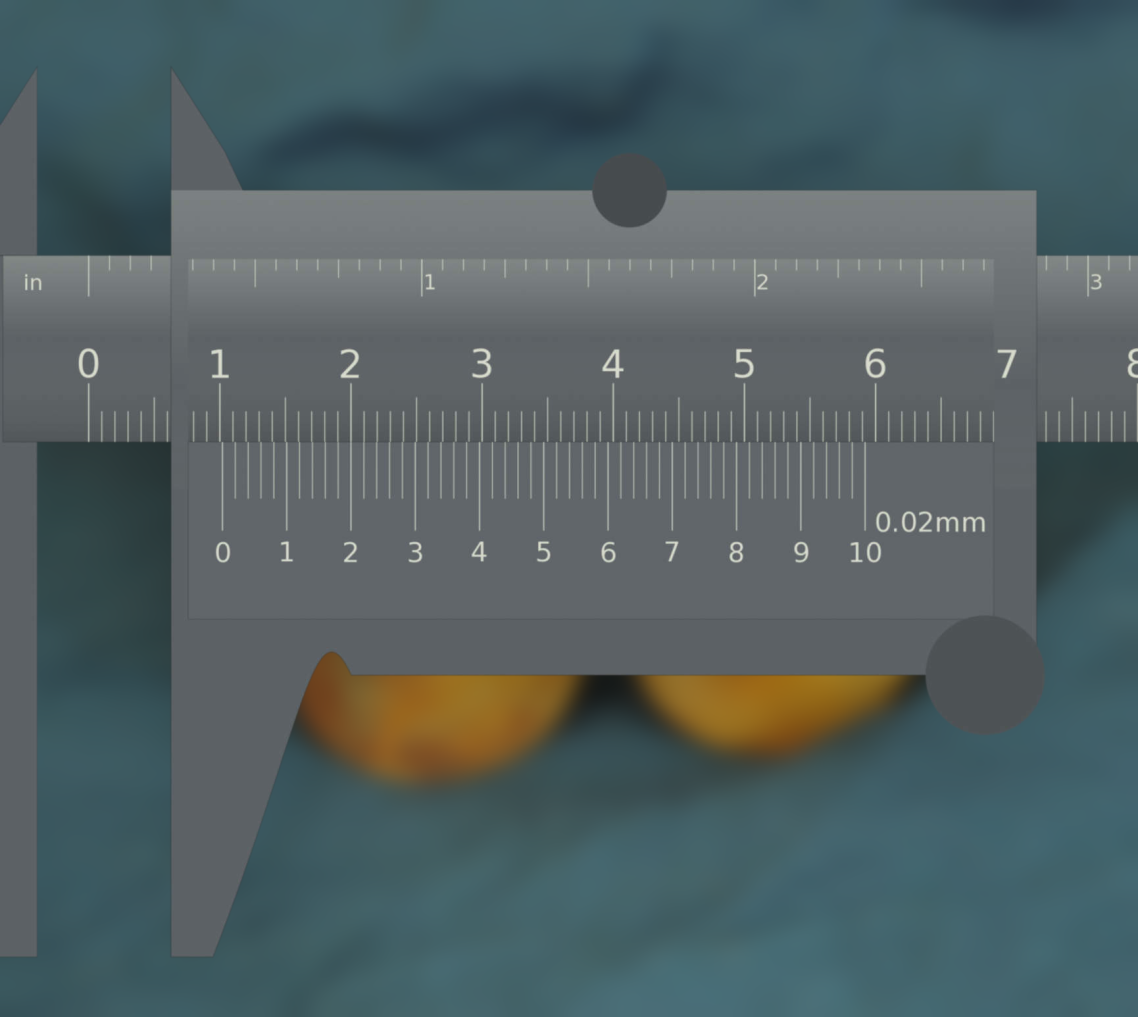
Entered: 10.2 mm
